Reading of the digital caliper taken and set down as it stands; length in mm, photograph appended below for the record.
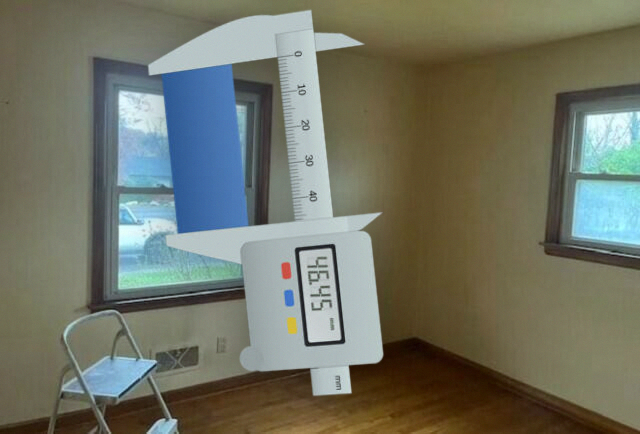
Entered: 46.45 mm
